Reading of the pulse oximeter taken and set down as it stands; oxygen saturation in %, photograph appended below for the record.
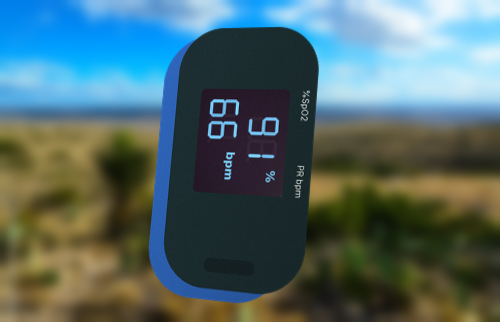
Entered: 91 %
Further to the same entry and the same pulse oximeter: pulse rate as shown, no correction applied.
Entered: 66 bpm
